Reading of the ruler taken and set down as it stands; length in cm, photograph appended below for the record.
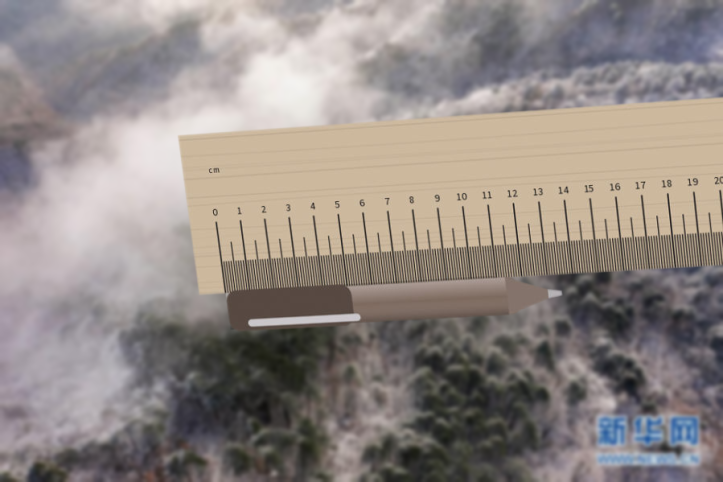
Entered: 13.5 cm
